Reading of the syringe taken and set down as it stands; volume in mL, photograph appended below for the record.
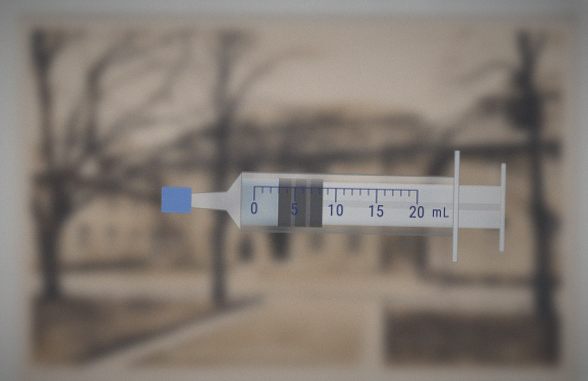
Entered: 3 mL
